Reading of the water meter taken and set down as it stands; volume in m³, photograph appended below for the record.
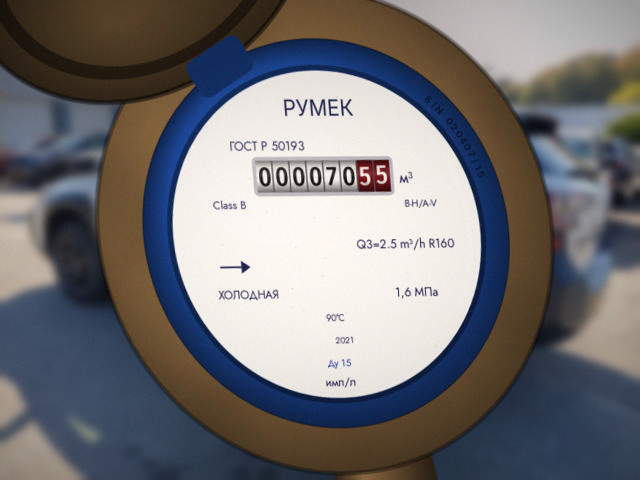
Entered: 70.55 m³
